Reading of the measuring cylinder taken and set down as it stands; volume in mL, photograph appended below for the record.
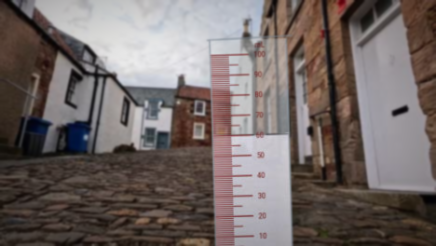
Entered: 60 mL
